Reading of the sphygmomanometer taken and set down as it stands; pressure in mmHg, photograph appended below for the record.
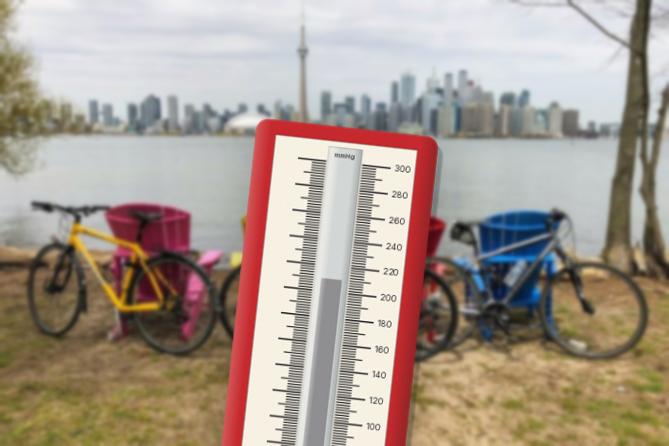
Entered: 210 mmHg
